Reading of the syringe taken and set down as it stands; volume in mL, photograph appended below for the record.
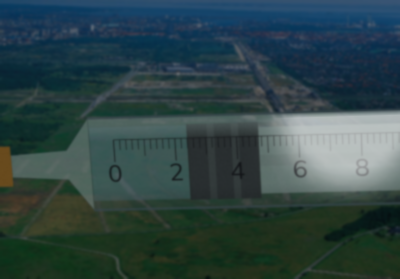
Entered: 2.4 mL
